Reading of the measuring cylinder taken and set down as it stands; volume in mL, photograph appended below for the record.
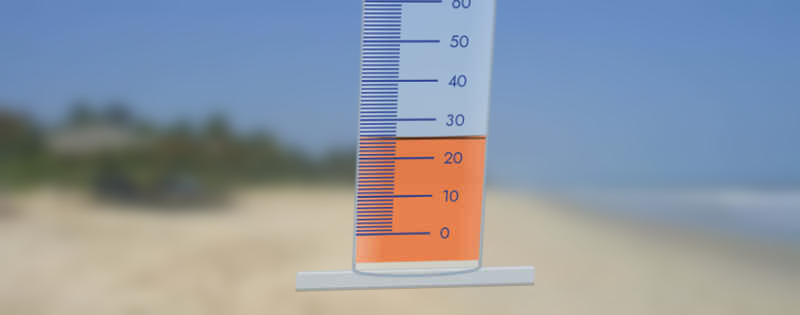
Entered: 25 mL
